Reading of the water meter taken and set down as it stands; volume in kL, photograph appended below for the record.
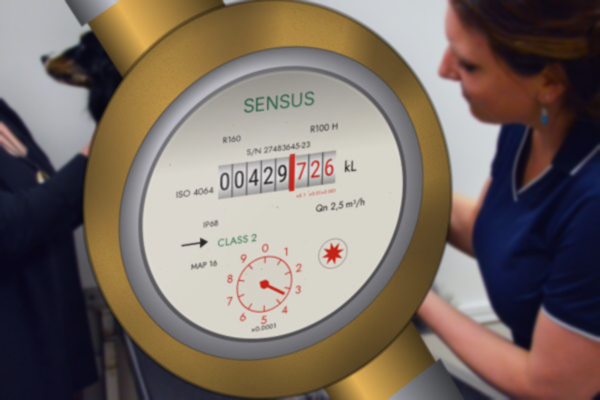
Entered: 429.7263 kL
